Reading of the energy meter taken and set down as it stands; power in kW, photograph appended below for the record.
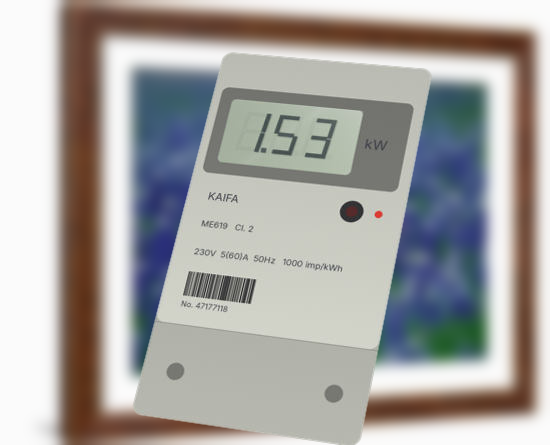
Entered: 1.53 kW
